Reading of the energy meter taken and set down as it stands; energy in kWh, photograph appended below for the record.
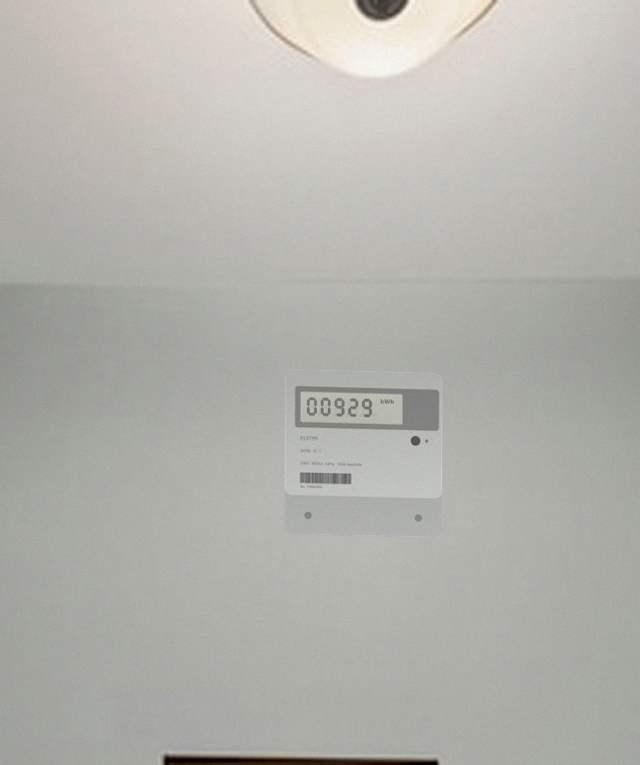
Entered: 929 kWh
